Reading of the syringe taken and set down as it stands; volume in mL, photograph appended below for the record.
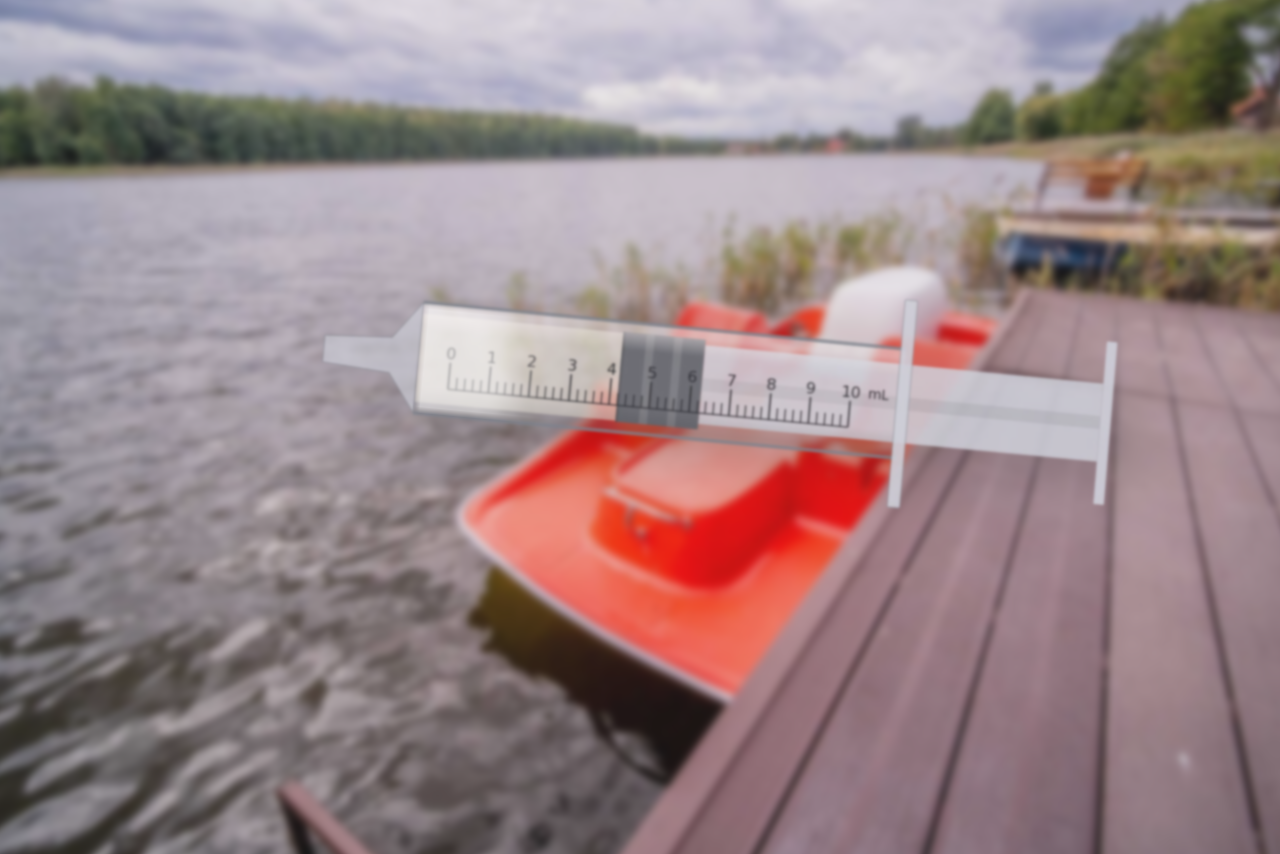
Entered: 4.2 mL
